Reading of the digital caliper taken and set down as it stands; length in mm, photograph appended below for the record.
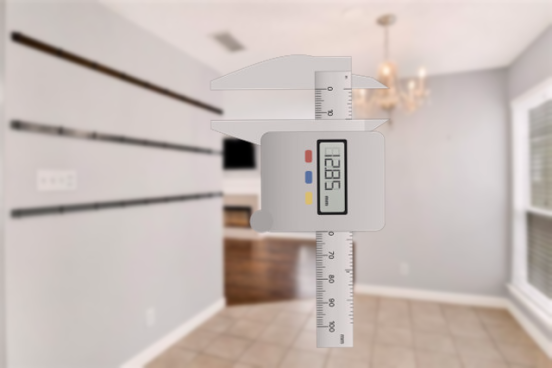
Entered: 12.85 mm
